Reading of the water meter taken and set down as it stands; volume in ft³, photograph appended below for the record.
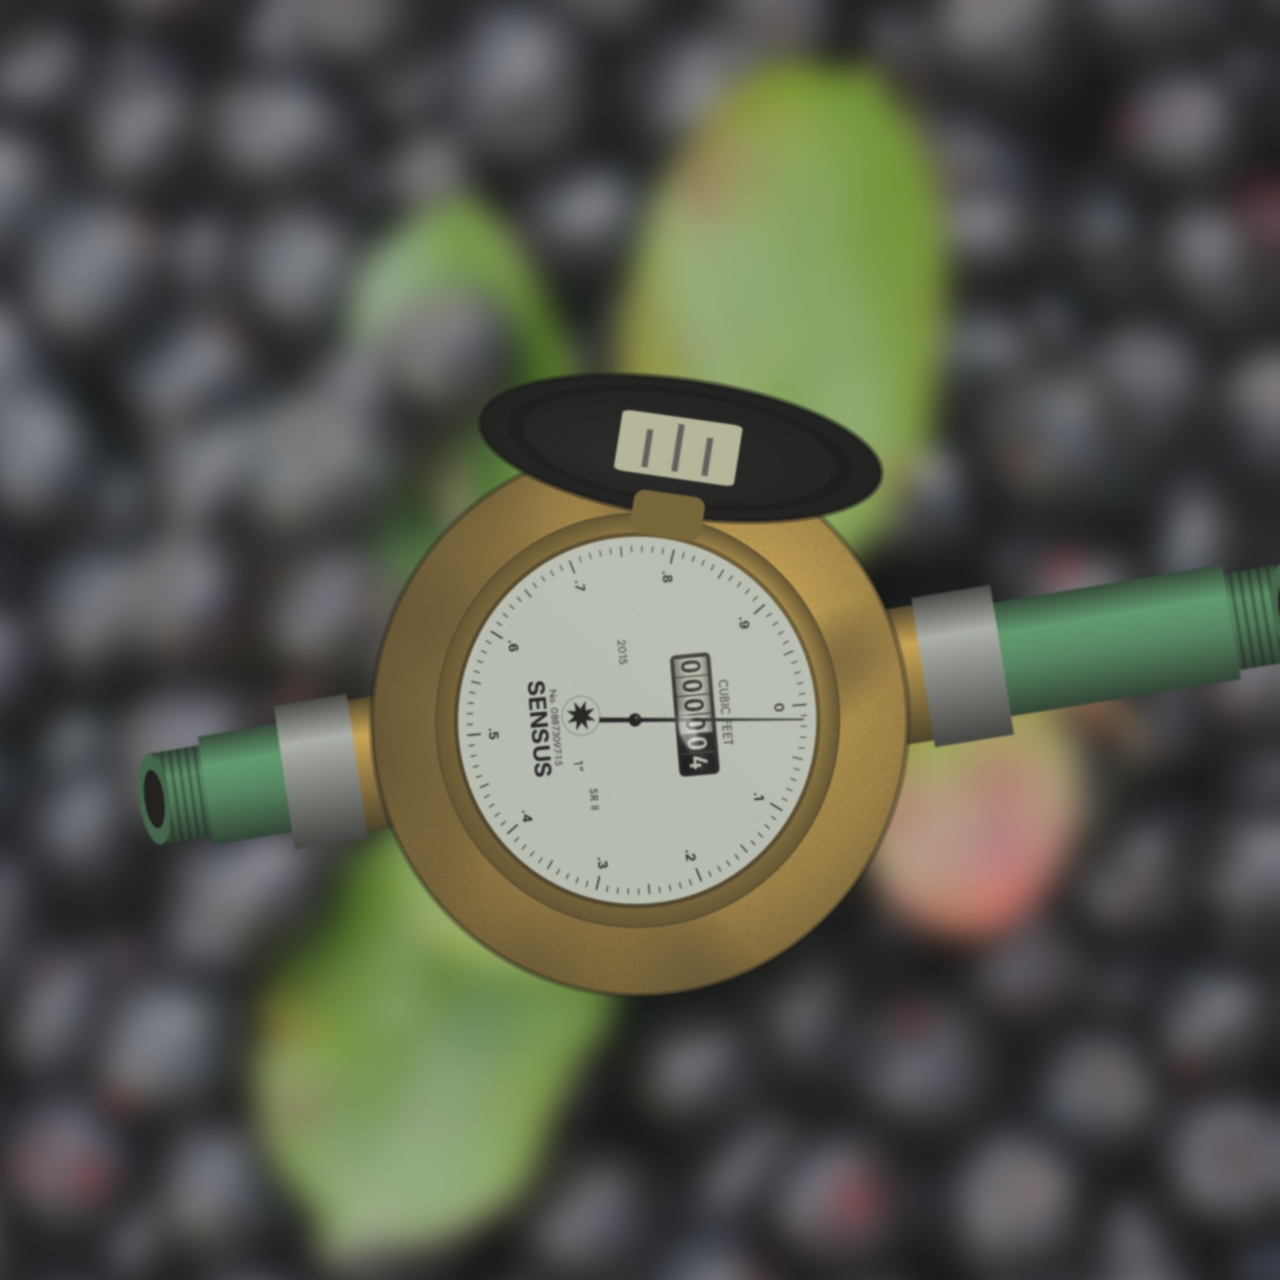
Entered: 4.01 ft³
